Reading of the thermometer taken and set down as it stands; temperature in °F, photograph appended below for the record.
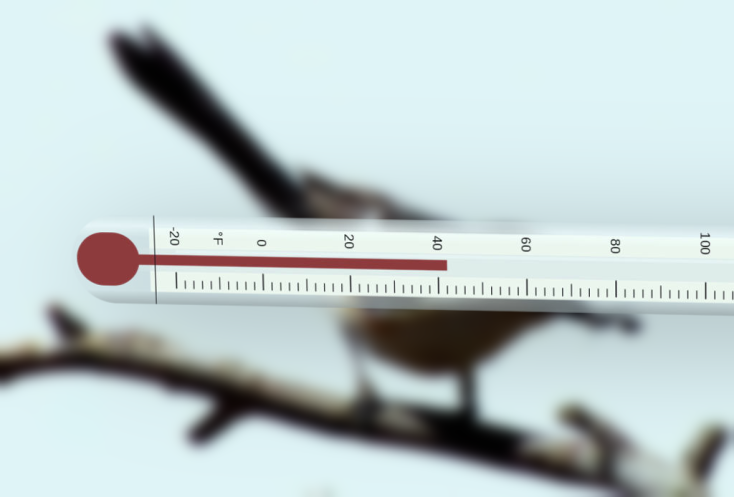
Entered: 42 °F
